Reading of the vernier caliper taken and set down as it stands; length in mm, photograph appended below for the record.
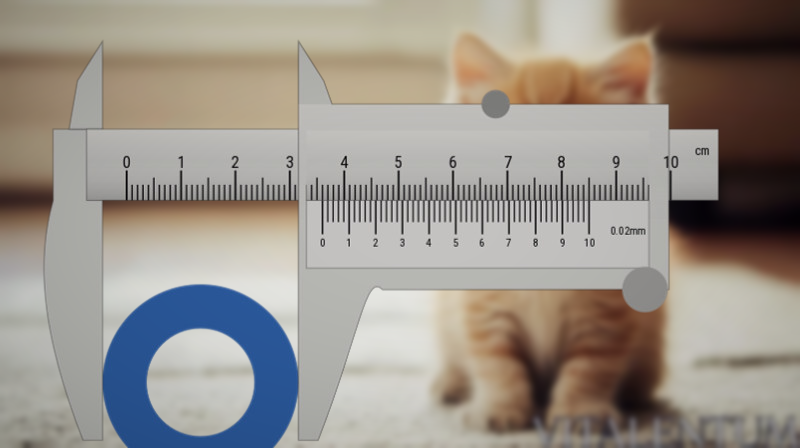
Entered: 36.0 mm
